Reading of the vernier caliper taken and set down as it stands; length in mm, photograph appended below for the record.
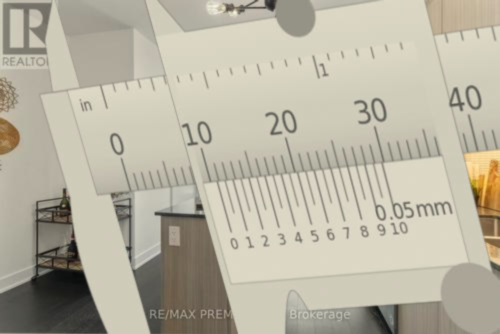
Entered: 10.8 mm
